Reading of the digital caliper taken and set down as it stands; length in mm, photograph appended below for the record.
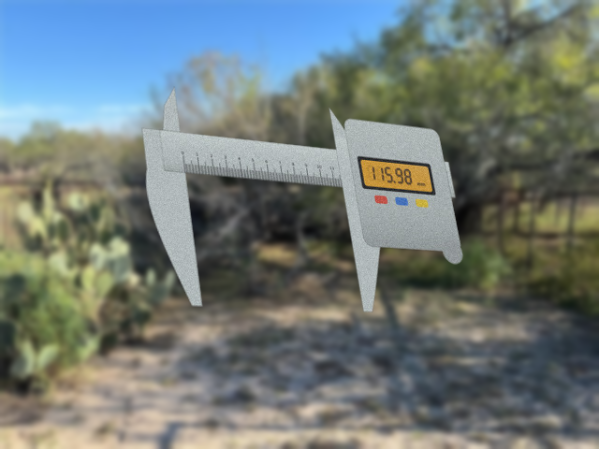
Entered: 115.98 mm
